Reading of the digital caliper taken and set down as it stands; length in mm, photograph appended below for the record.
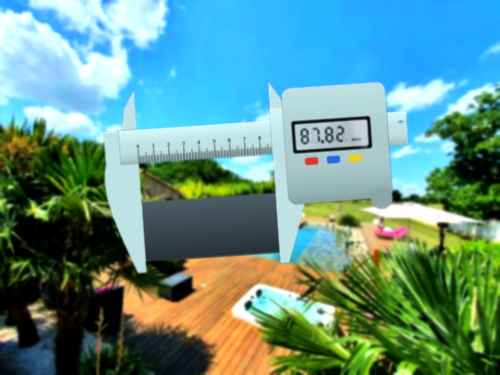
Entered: 87.82 mm
